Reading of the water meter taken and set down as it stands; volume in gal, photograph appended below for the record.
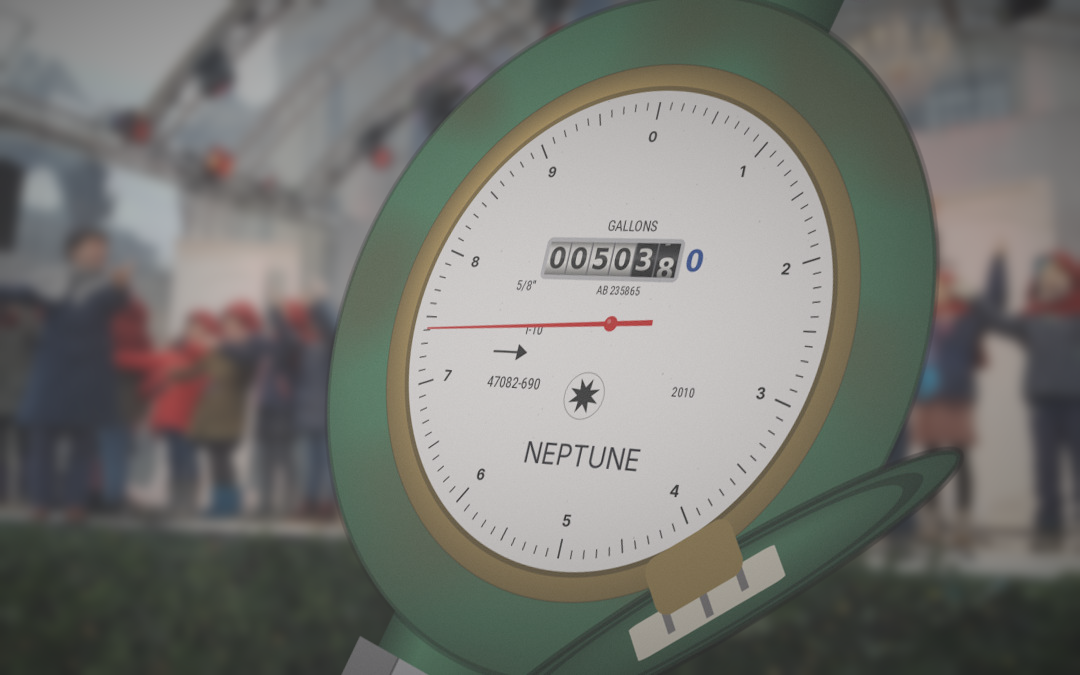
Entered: 50377.4 gal
